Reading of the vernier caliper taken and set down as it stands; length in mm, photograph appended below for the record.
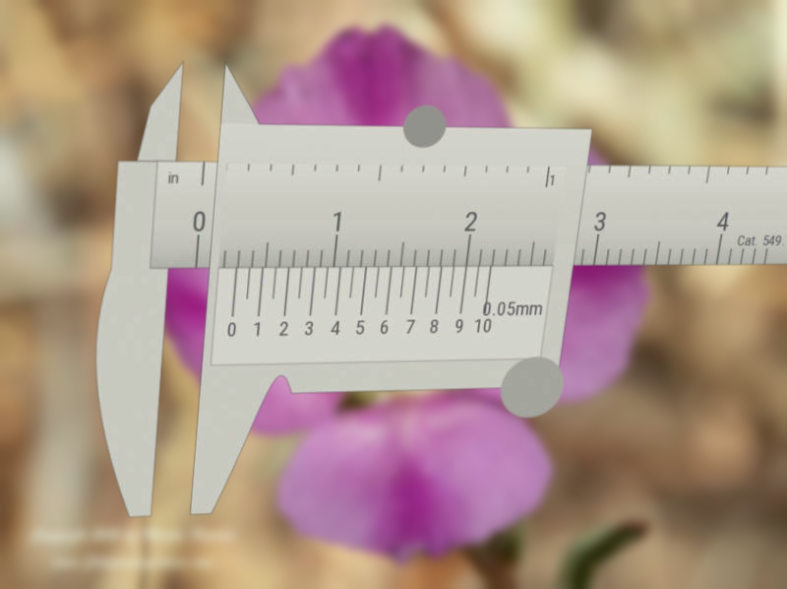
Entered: 2.9 mm
